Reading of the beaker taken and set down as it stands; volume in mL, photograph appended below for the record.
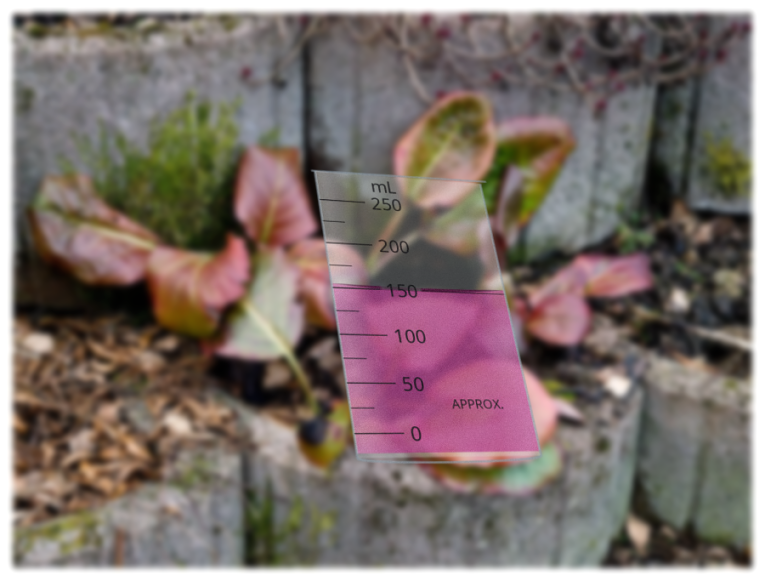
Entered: 150 mL
